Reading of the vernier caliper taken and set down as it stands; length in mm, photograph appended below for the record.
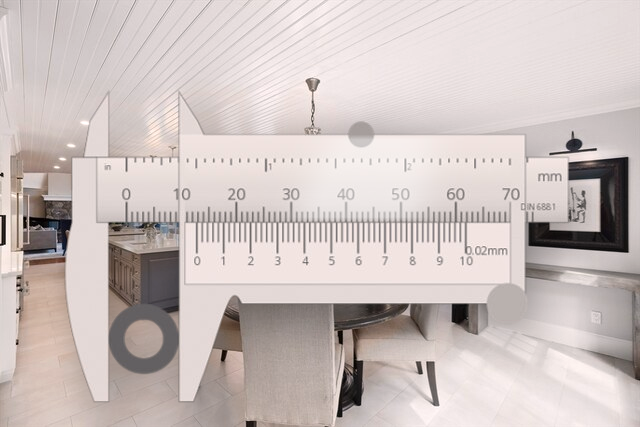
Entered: 12.8 mm
